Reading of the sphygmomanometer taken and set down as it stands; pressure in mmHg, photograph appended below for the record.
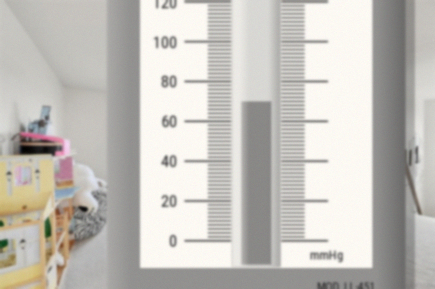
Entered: 70 mmHg
